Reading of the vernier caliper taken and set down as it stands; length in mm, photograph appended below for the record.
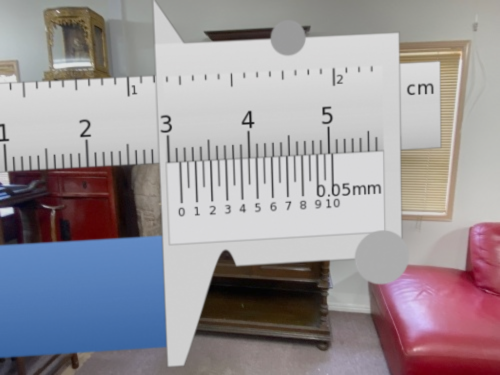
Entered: 31.4 mm
